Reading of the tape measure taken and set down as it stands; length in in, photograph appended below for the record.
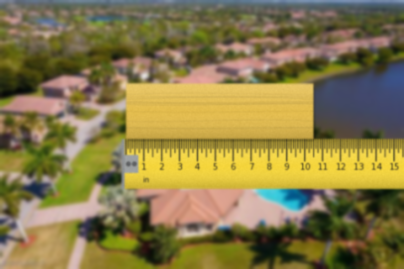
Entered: 10.5 in
